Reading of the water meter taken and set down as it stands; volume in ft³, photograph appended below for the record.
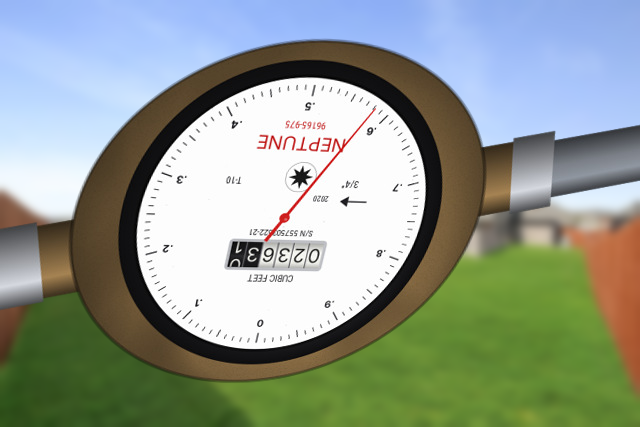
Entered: 23630.58 ft³
